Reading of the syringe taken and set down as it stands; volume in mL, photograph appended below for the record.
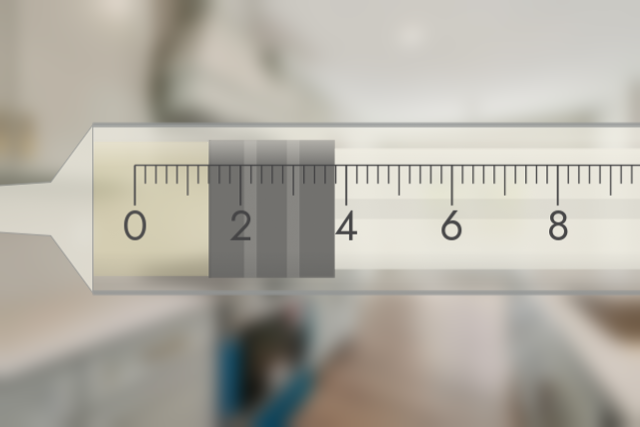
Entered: 1.4 mL
